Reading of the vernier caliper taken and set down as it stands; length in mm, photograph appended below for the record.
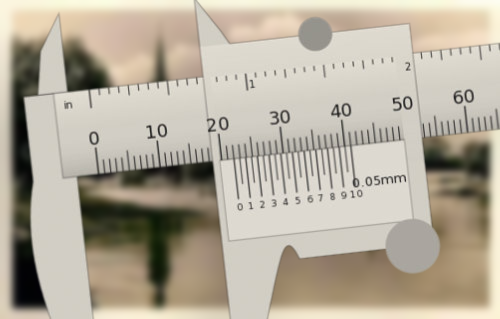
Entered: 22.0 mm
